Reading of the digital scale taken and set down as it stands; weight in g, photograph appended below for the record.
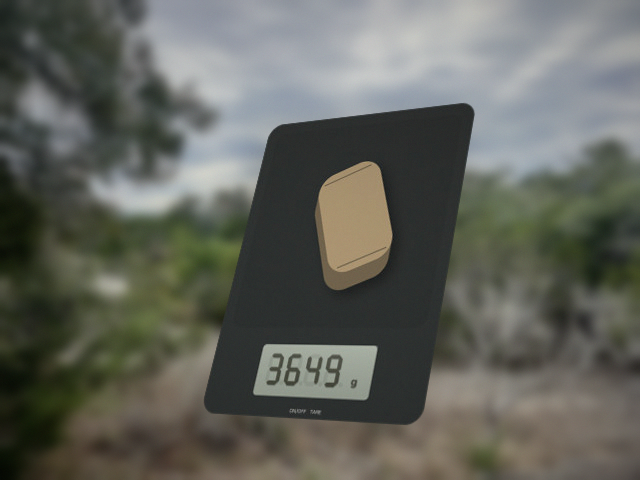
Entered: 3649 g
